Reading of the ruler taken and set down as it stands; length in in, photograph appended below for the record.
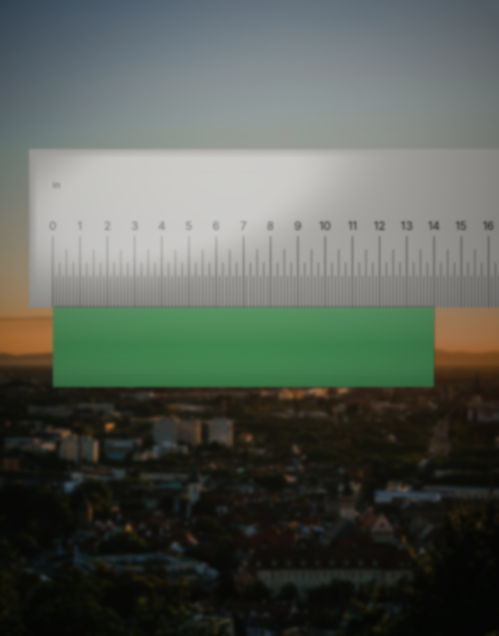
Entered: 14 in
